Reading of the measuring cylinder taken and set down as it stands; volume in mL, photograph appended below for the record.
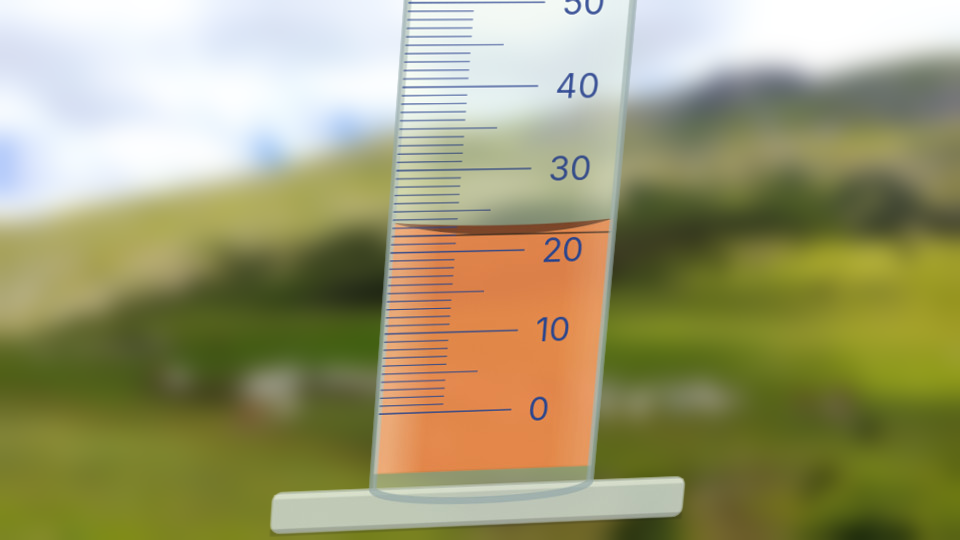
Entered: 22 mL
